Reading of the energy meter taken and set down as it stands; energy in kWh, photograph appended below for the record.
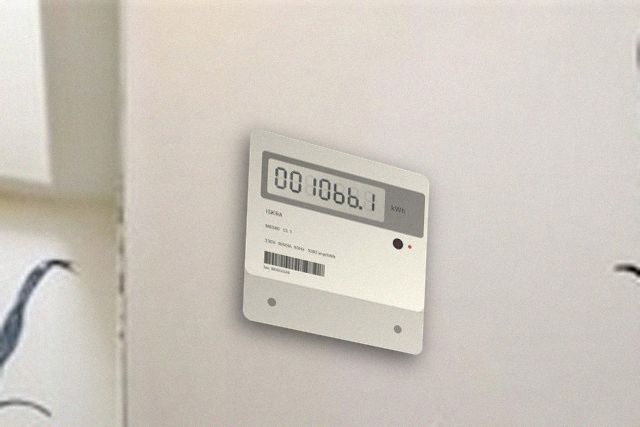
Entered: 1066.1 kWh
